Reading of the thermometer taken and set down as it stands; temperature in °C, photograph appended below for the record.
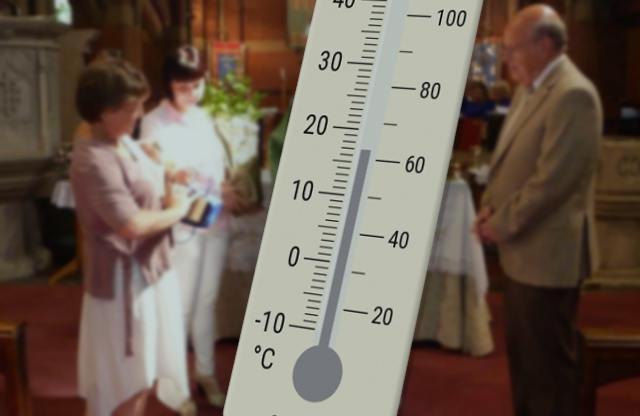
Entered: 17 °C
